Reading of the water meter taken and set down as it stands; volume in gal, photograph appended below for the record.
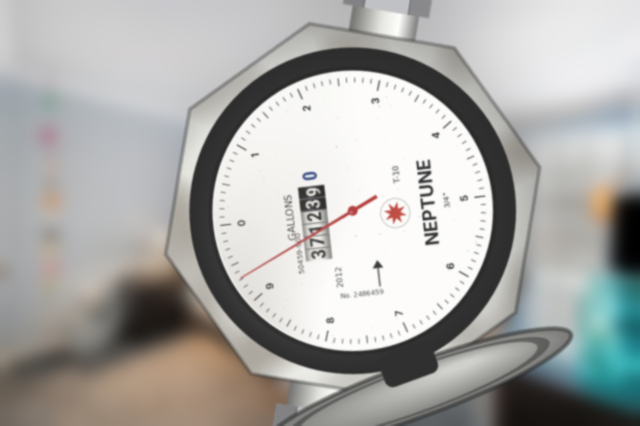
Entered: 3712389.3 gal
